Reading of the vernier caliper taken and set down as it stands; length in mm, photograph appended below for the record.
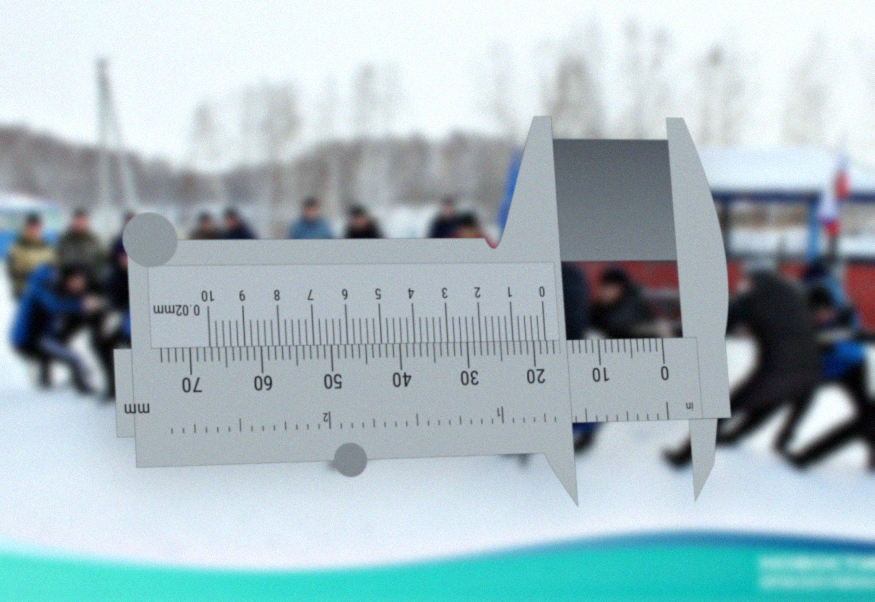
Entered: 18.2 mm
